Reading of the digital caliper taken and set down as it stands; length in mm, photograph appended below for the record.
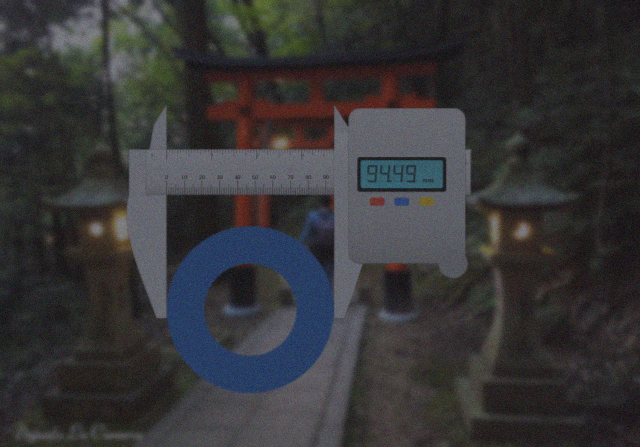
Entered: 94.49 mm
